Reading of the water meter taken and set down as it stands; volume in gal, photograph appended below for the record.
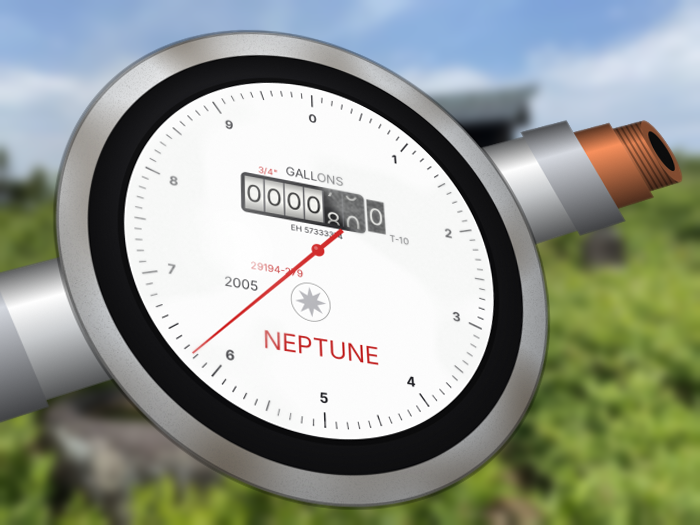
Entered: 796.2 gal
